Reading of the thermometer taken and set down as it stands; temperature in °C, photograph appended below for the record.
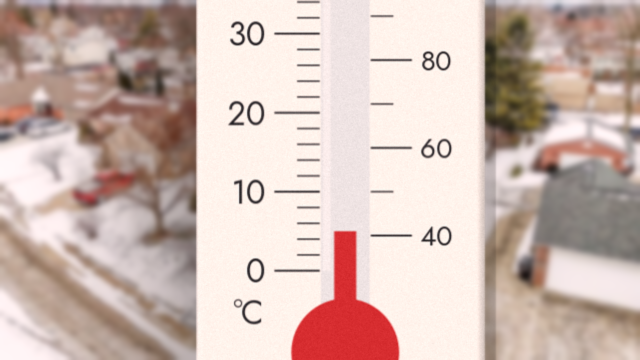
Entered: 5 °C
